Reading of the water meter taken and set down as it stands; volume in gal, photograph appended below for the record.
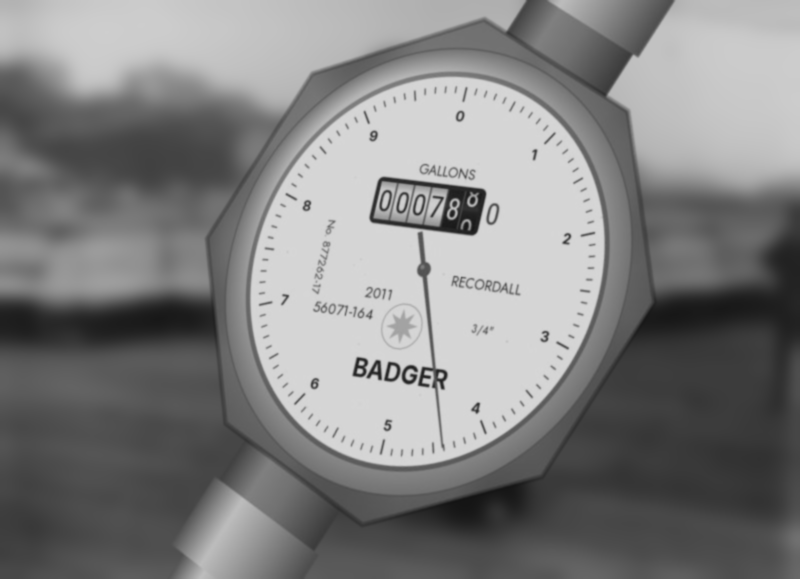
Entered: 7884.4 gal
